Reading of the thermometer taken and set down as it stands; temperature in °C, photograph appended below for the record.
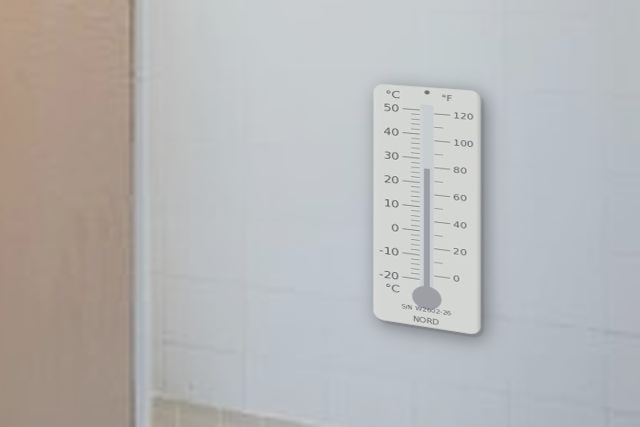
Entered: 26 °C
